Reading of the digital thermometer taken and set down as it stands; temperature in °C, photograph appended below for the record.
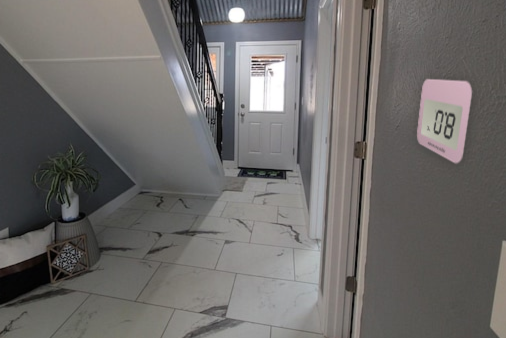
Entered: 8.0 °C
